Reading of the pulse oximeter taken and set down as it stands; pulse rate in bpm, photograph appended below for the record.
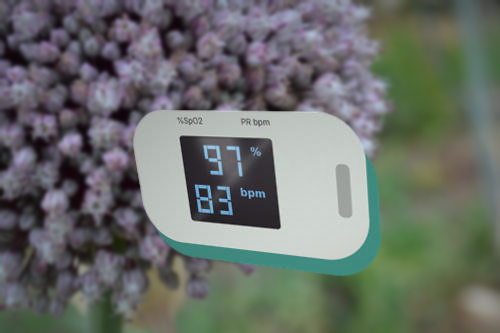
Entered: 83 bpm
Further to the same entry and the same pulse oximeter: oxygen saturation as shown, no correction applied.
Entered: 97 %
